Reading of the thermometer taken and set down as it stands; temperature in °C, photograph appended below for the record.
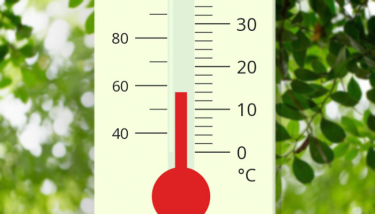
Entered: 14 °C
